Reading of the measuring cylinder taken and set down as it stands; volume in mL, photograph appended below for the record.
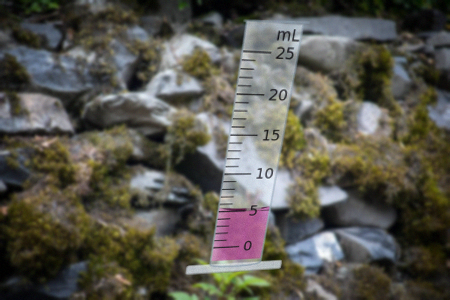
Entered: 5 mL
